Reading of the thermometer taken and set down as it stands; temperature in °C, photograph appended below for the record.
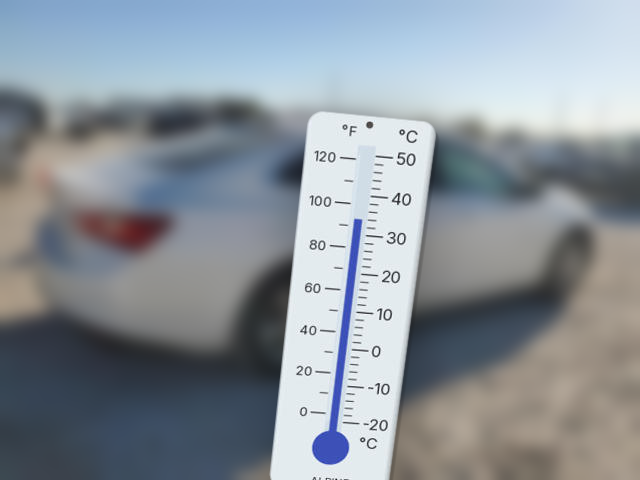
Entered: 34 °C
